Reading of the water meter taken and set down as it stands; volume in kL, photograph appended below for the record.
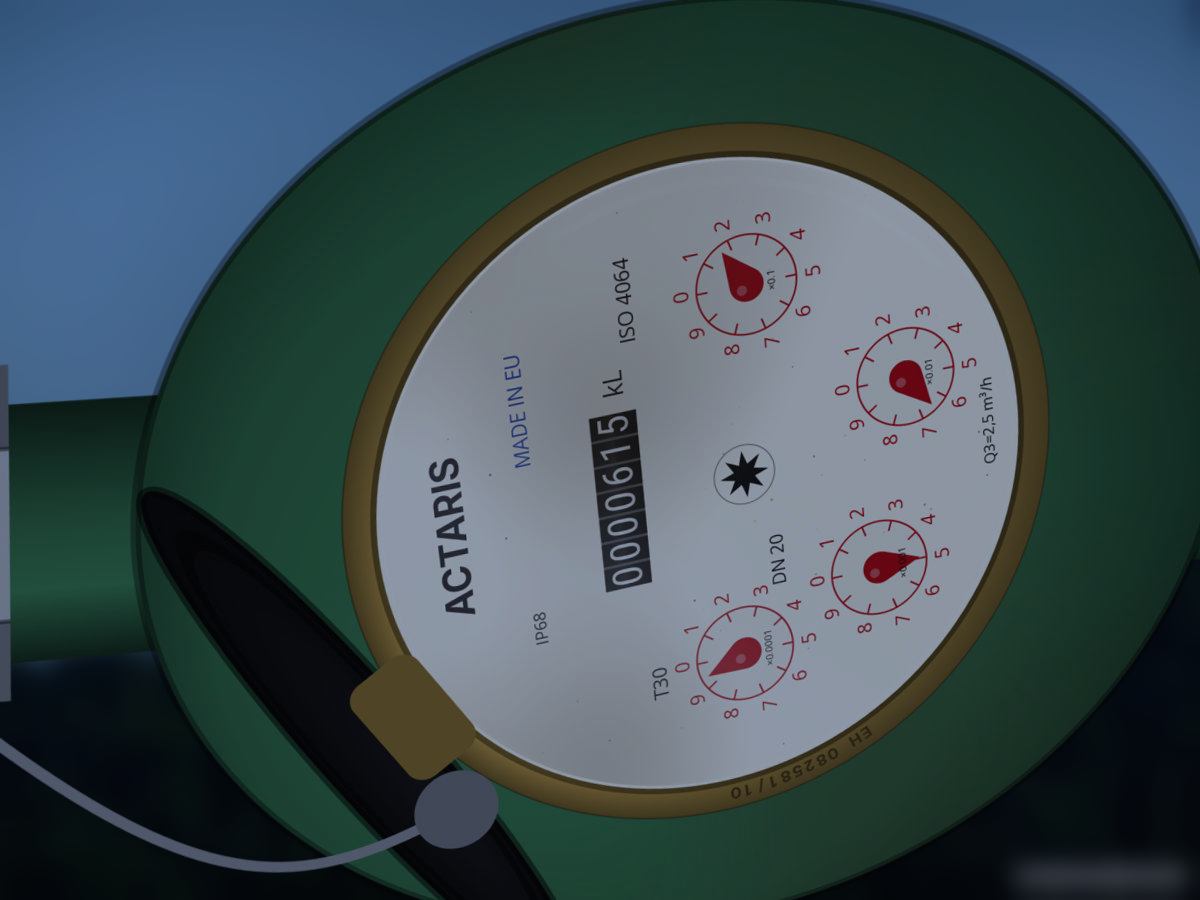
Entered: 615.1649 kL
